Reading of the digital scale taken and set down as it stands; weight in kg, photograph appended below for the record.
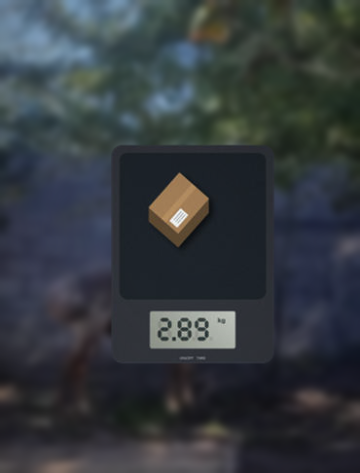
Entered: 2.89 kg
